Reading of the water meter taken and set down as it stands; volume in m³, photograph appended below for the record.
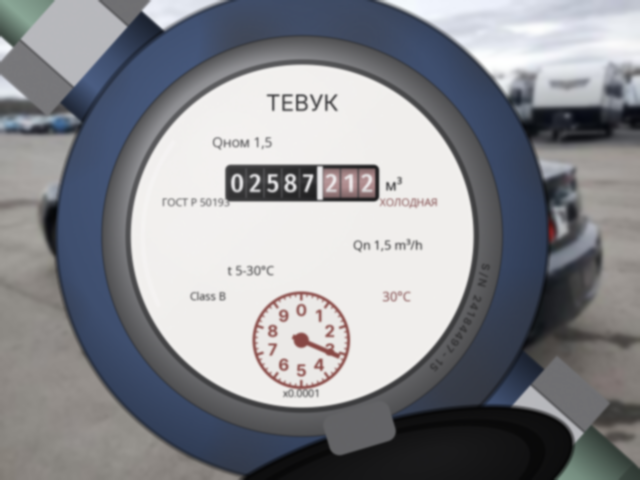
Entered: 2587.2123 m³
